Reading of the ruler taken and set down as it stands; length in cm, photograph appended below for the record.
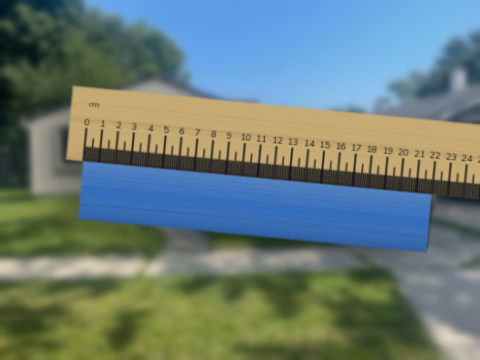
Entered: 22 cm
